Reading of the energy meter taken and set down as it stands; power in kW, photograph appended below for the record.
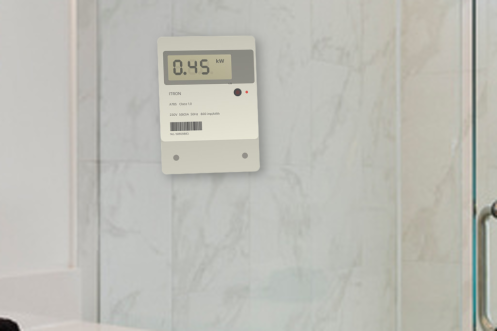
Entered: 0.45 kW
